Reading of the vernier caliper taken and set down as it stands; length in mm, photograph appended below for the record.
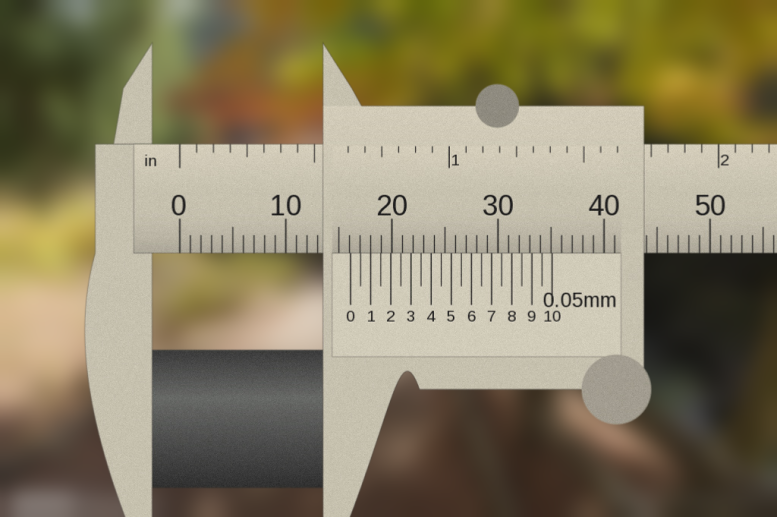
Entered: 16.1 mm
